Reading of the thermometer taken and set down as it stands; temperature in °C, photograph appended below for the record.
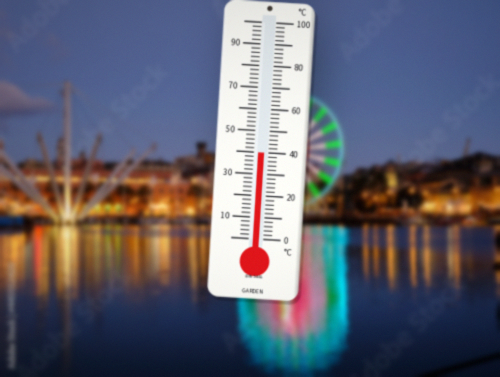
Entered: 40 °C
